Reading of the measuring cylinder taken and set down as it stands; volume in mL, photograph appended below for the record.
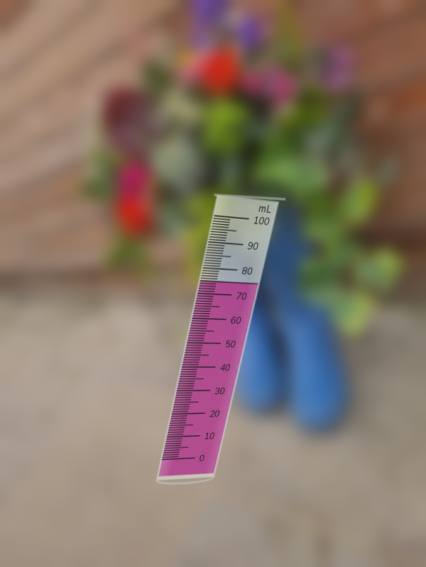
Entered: 75 mL
